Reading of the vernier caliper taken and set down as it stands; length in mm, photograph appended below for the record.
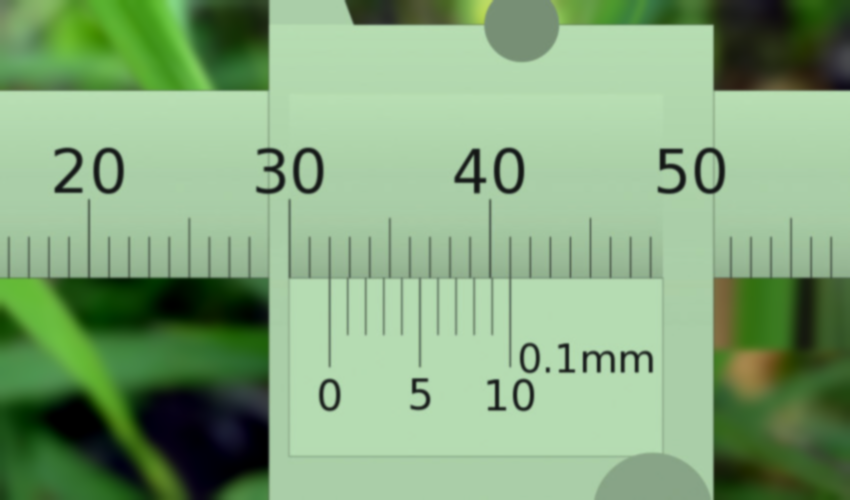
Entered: 32.0 mm
